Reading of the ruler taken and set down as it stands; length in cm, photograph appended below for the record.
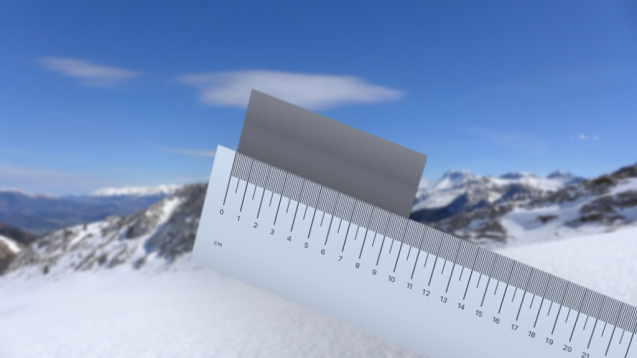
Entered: 10 cm
